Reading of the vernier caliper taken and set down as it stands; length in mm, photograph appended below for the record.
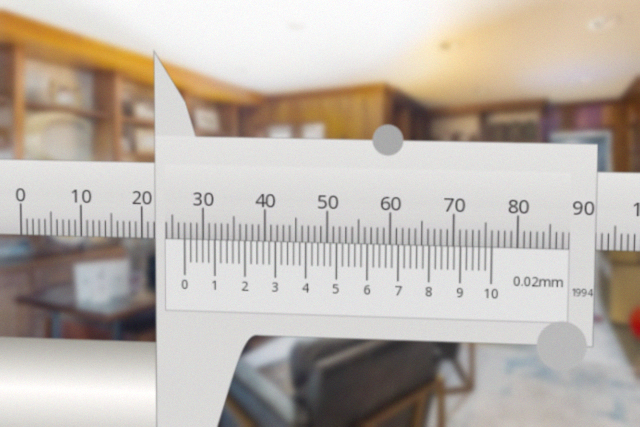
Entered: 27.0 mm
